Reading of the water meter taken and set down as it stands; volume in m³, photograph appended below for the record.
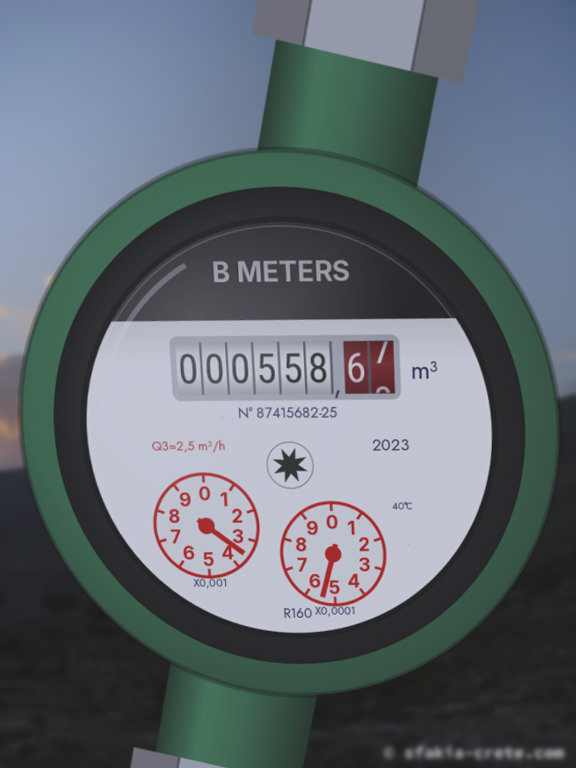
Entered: 558.6735 m³
